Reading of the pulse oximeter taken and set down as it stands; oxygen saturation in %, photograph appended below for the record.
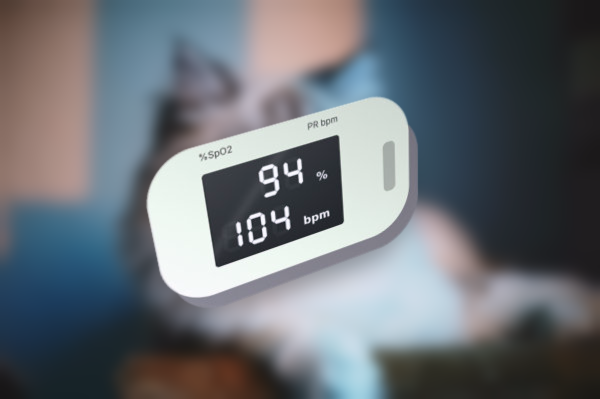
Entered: 94 %
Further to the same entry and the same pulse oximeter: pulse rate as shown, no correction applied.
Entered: 104 bpm
